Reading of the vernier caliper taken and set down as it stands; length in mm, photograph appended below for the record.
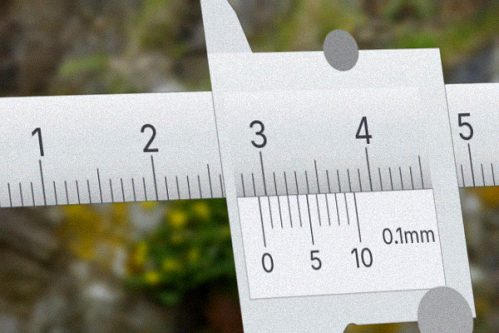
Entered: 29.3 mm
